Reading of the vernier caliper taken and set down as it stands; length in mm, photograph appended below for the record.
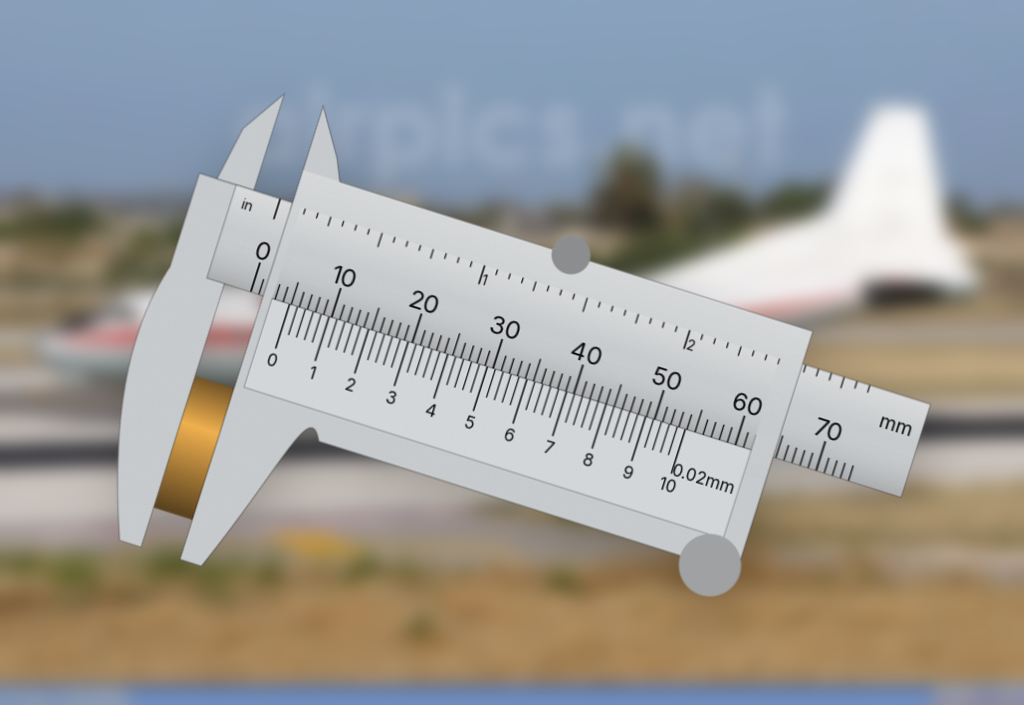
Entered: 4.8 mm
